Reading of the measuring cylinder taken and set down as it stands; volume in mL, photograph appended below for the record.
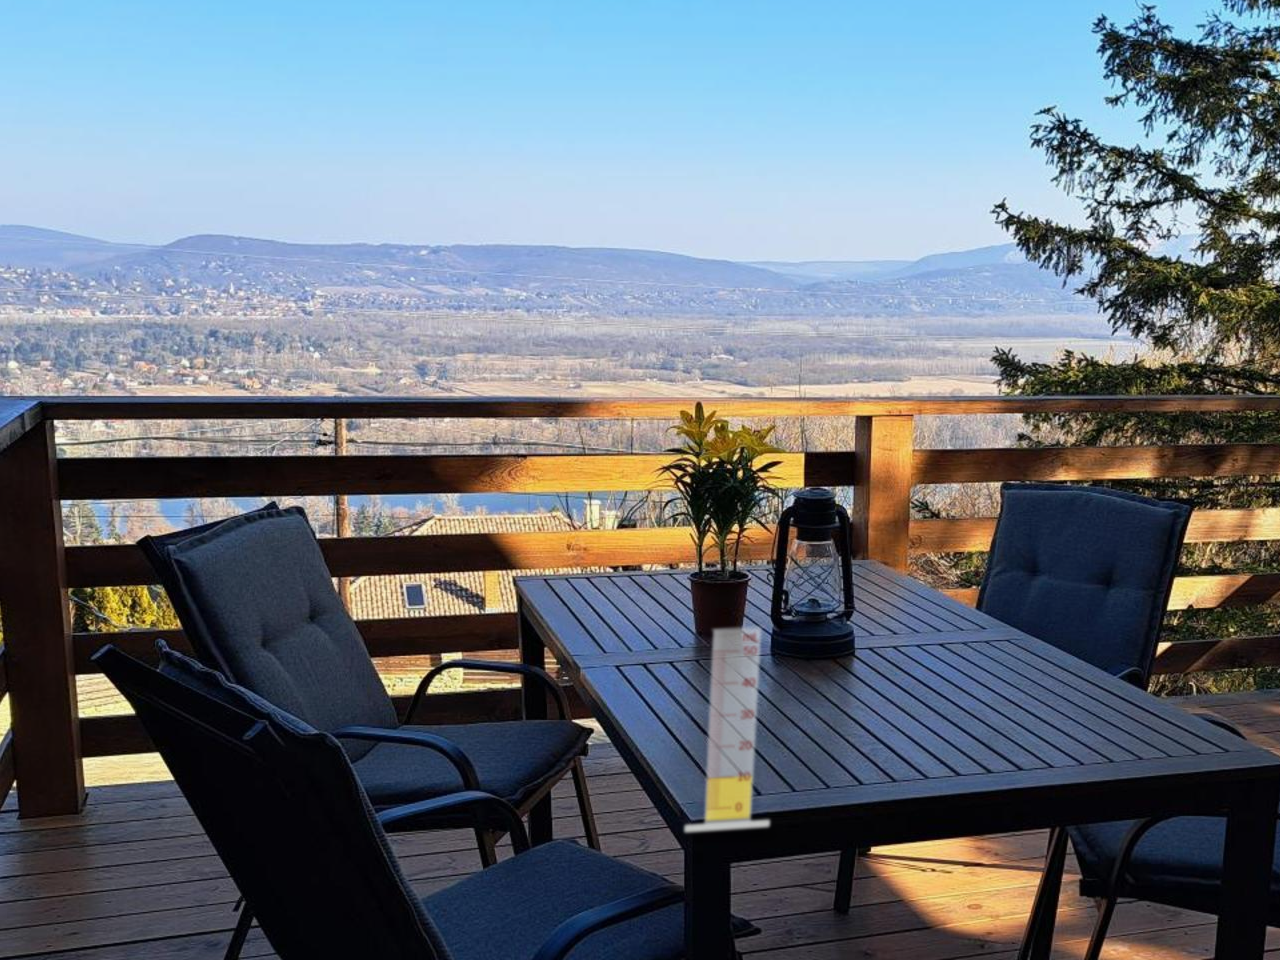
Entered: 10 mL
